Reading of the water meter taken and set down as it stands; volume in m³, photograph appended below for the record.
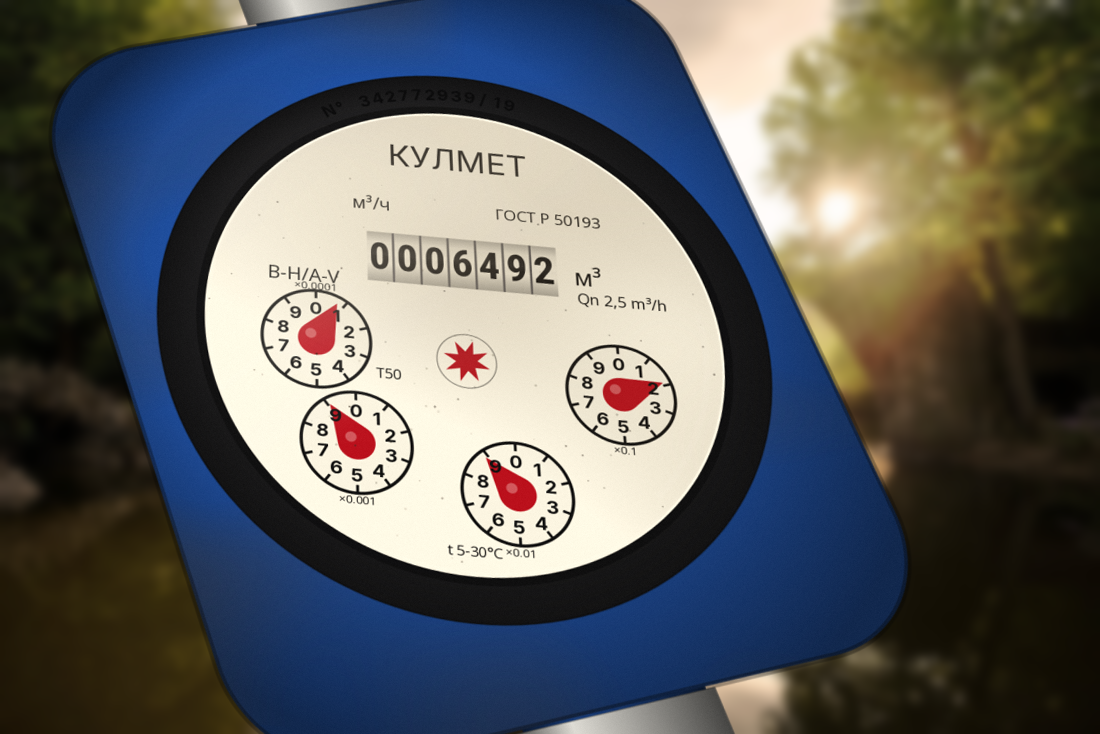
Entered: 6492.1890 m³
